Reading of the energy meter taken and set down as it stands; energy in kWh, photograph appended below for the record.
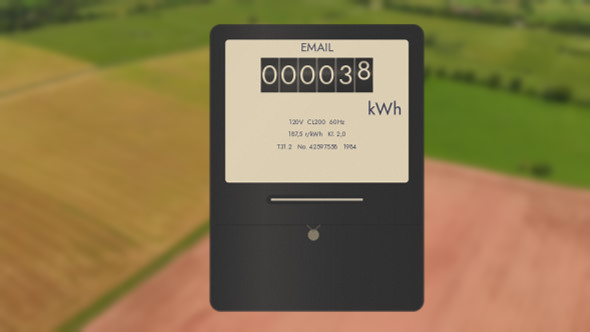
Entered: 38 kWh
